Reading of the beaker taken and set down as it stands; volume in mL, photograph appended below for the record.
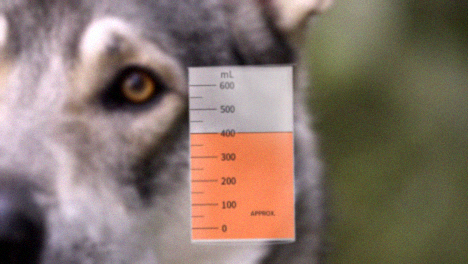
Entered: 400 mL
